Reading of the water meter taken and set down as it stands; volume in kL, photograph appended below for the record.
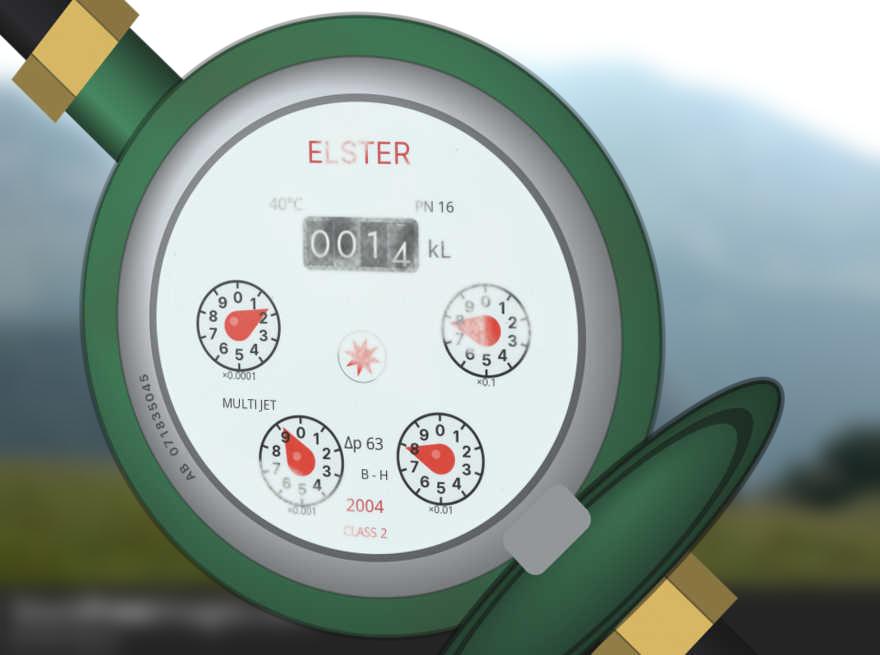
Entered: 13.7791 kL
